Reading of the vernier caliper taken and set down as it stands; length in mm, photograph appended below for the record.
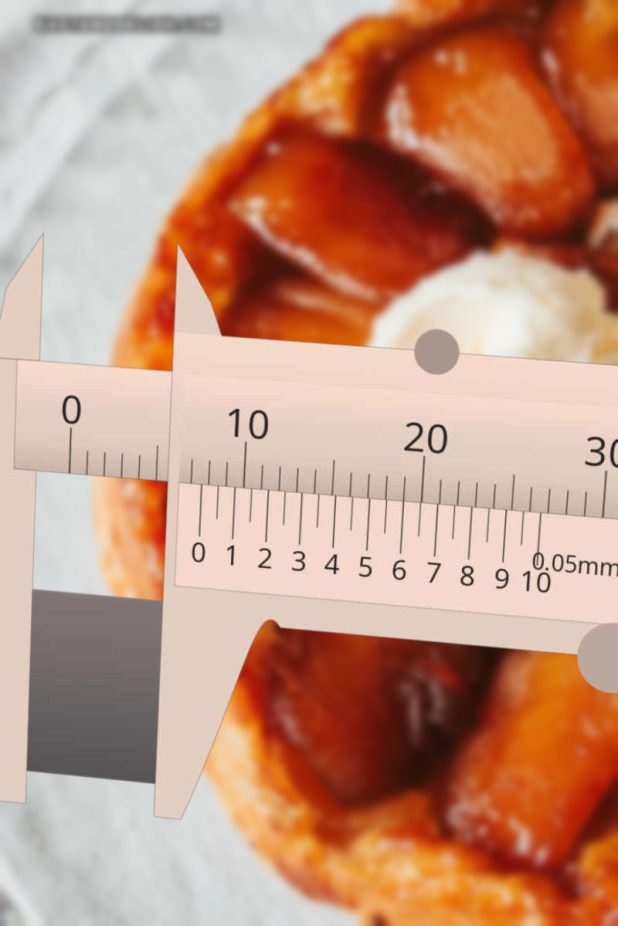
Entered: 7.6 mm
